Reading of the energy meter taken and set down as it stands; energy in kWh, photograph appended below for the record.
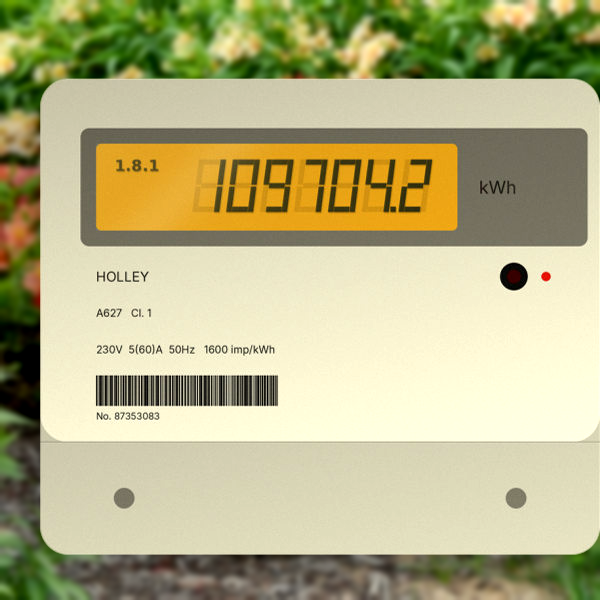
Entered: 109704.2 kWh
